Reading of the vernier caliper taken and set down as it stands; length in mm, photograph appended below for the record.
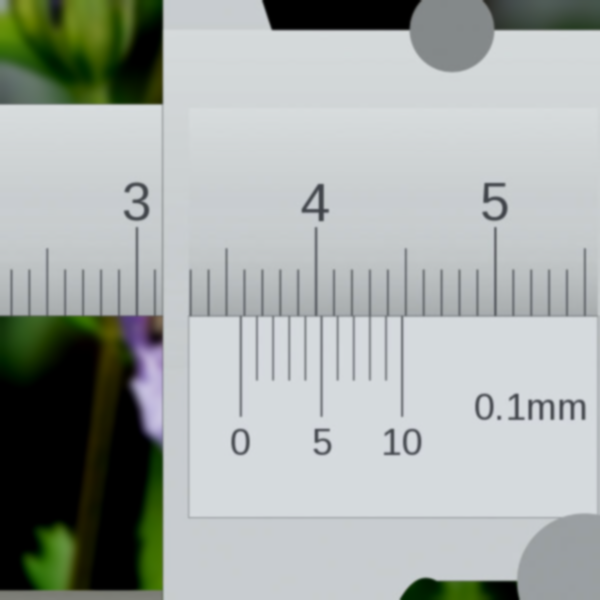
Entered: 35.8 mm
